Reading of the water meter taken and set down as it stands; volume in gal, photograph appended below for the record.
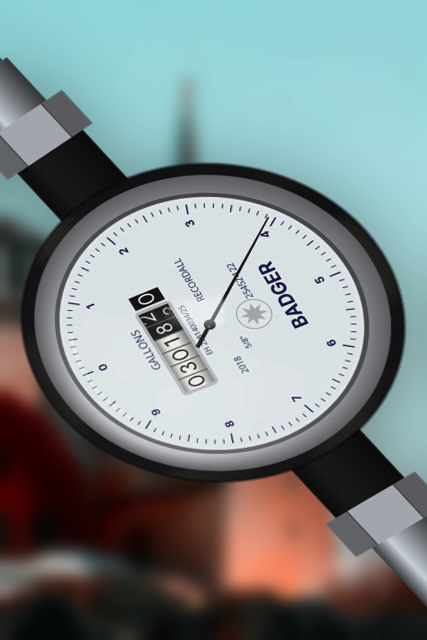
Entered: 301823.9 gal
